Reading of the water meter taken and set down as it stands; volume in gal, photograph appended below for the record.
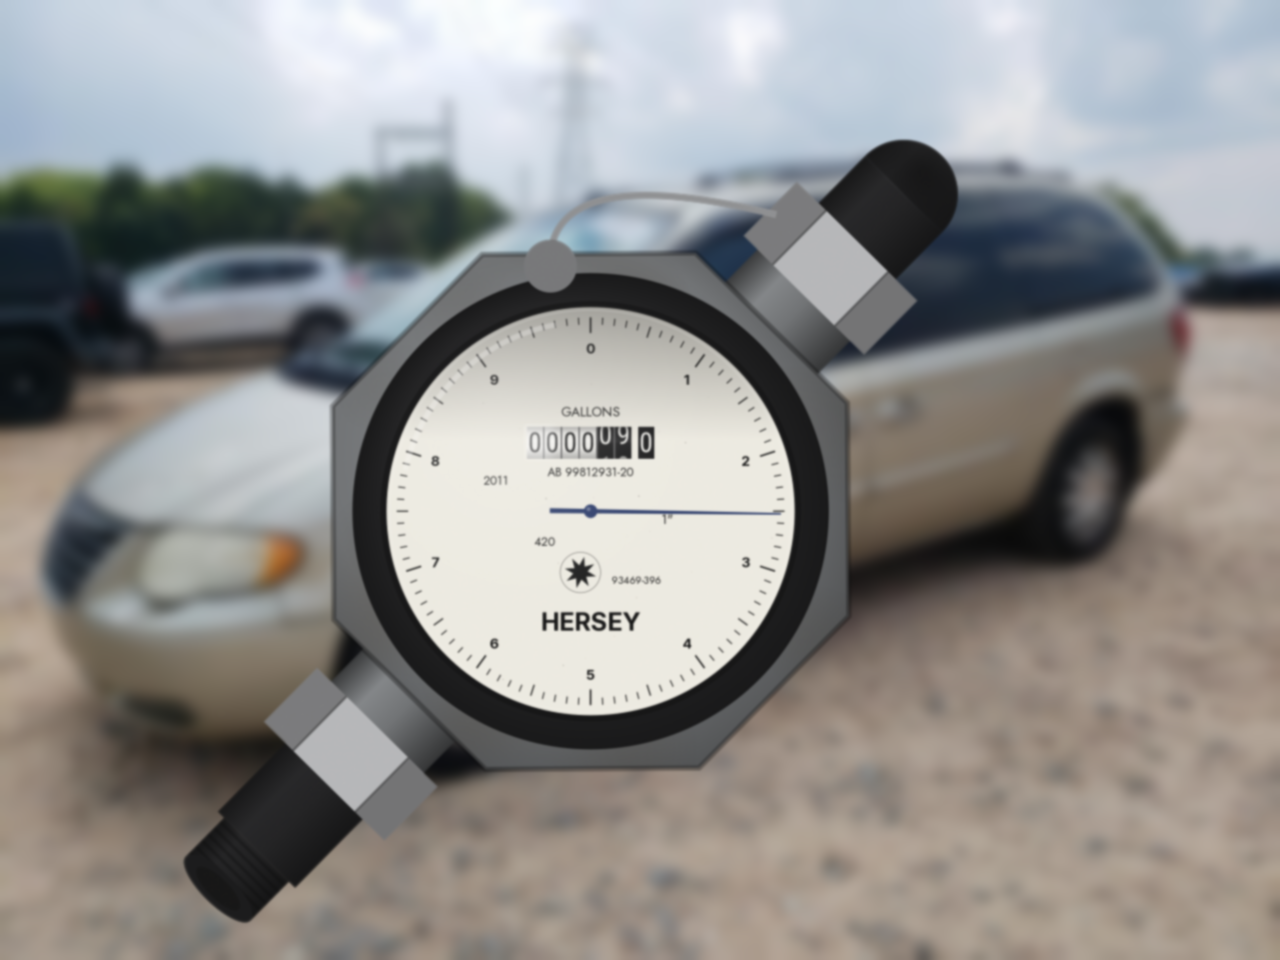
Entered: 92.5 gal
